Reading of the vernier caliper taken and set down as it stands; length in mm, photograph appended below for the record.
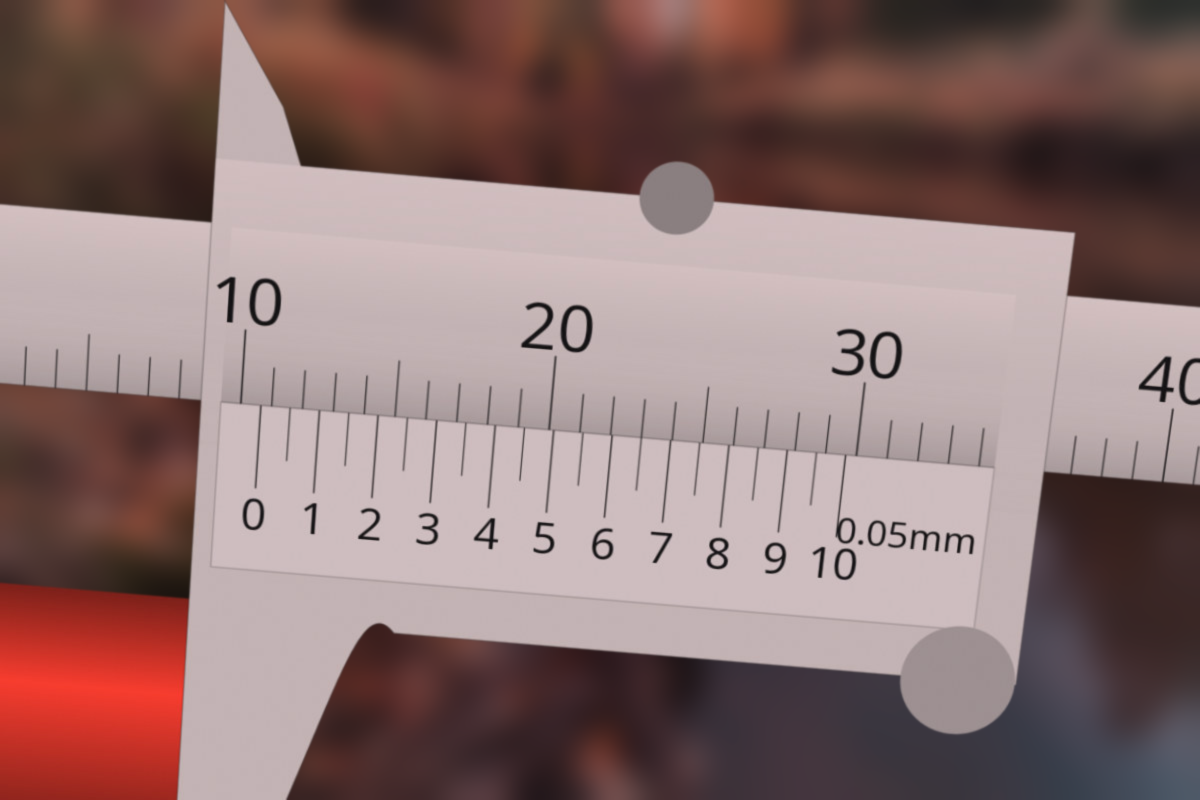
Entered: 10.65 mm
